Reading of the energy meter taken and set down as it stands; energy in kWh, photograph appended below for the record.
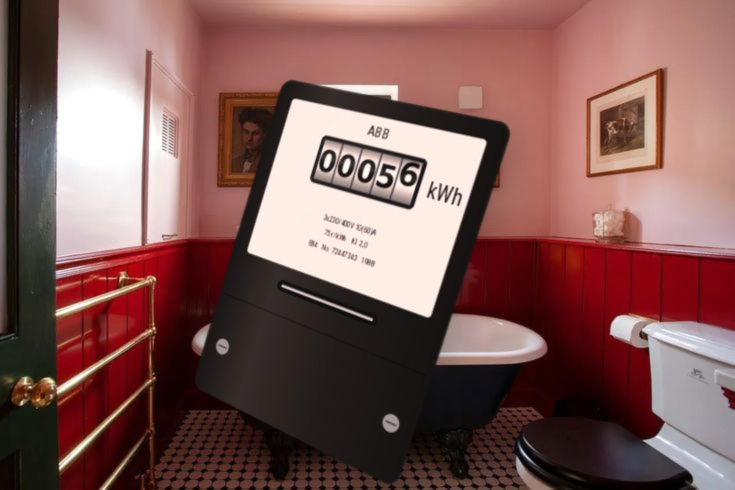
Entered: 56 kWh
